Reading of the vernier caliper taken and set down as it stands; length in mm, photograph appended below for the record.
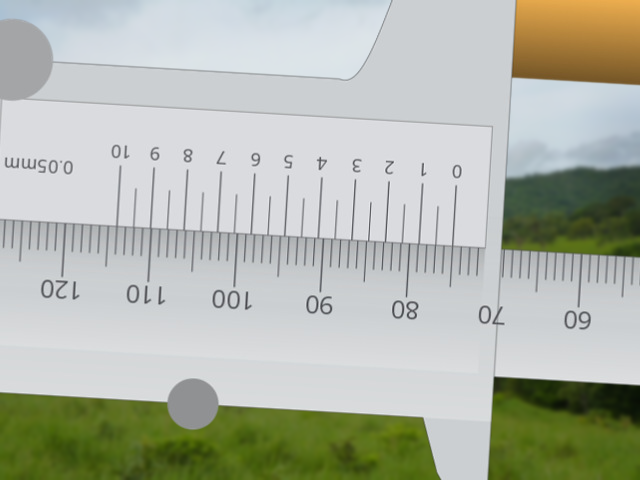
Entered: 75.0 mm
